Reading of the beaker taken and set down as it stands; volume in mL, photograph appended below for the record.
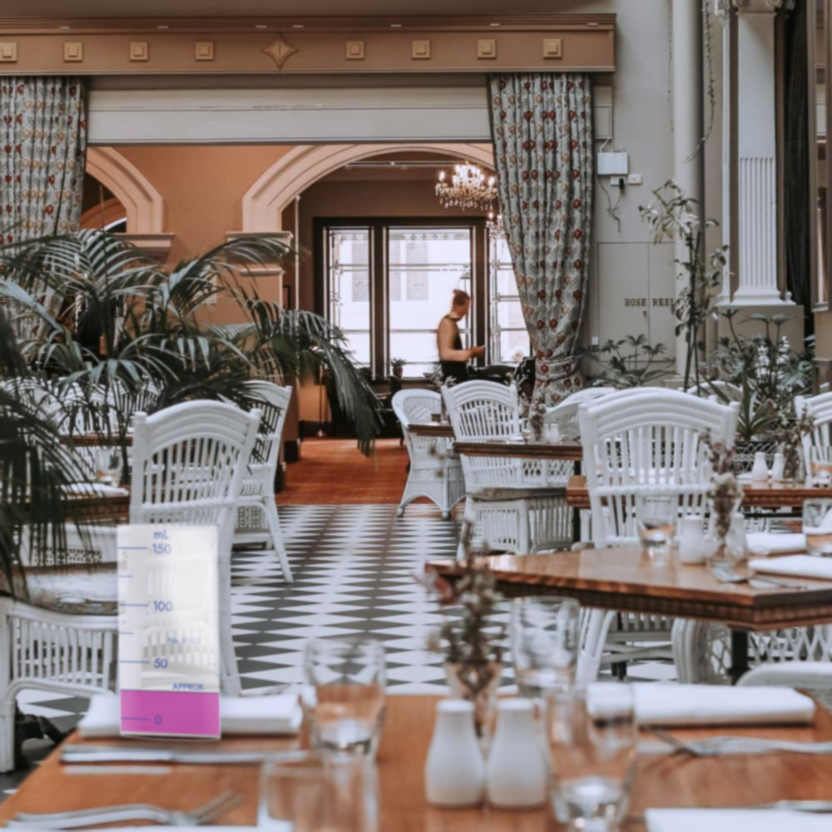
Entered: 25 mL
